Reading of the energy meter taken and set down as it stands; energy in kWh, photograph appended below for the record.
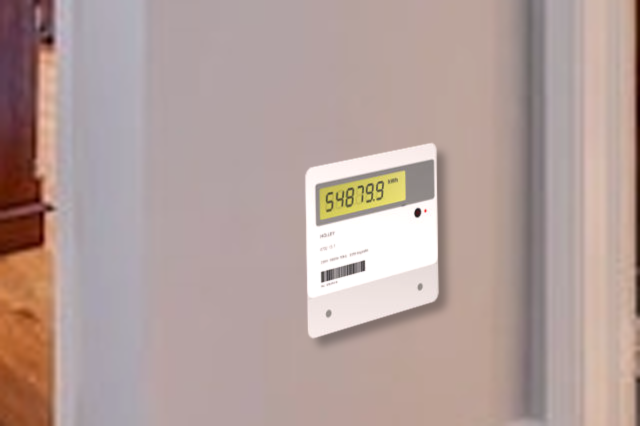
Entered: 54879.9 kWh
